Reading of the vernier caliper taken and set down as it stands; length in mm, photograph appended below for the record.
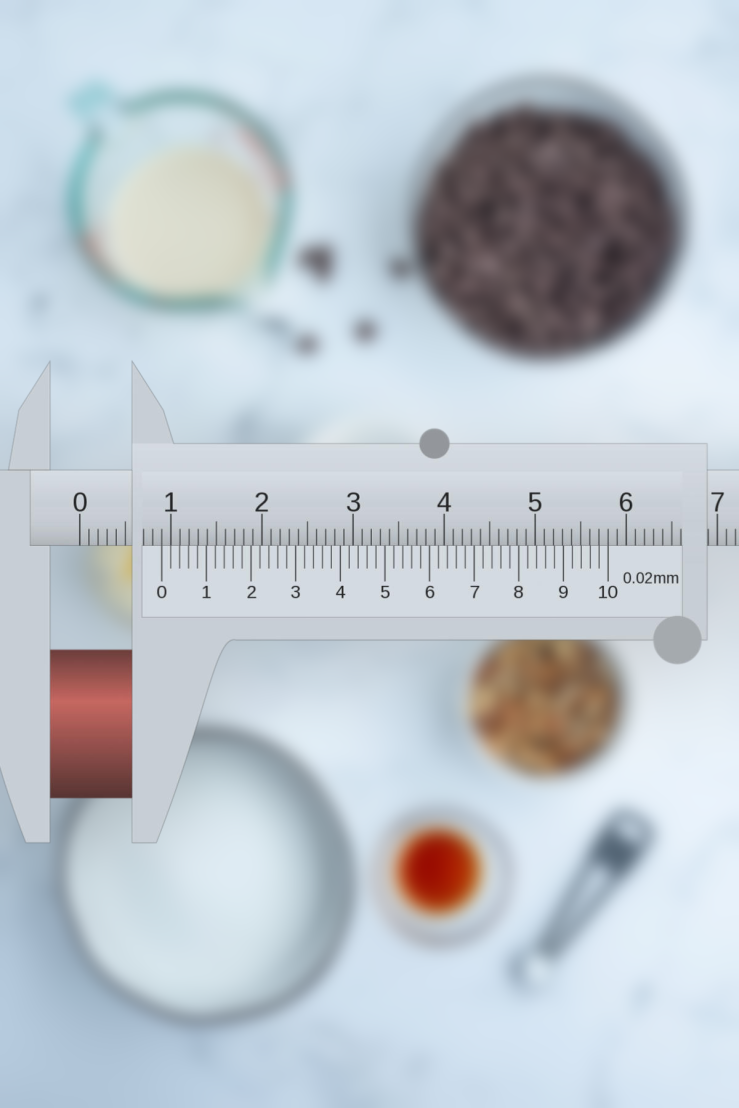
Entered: 9.0 mm
